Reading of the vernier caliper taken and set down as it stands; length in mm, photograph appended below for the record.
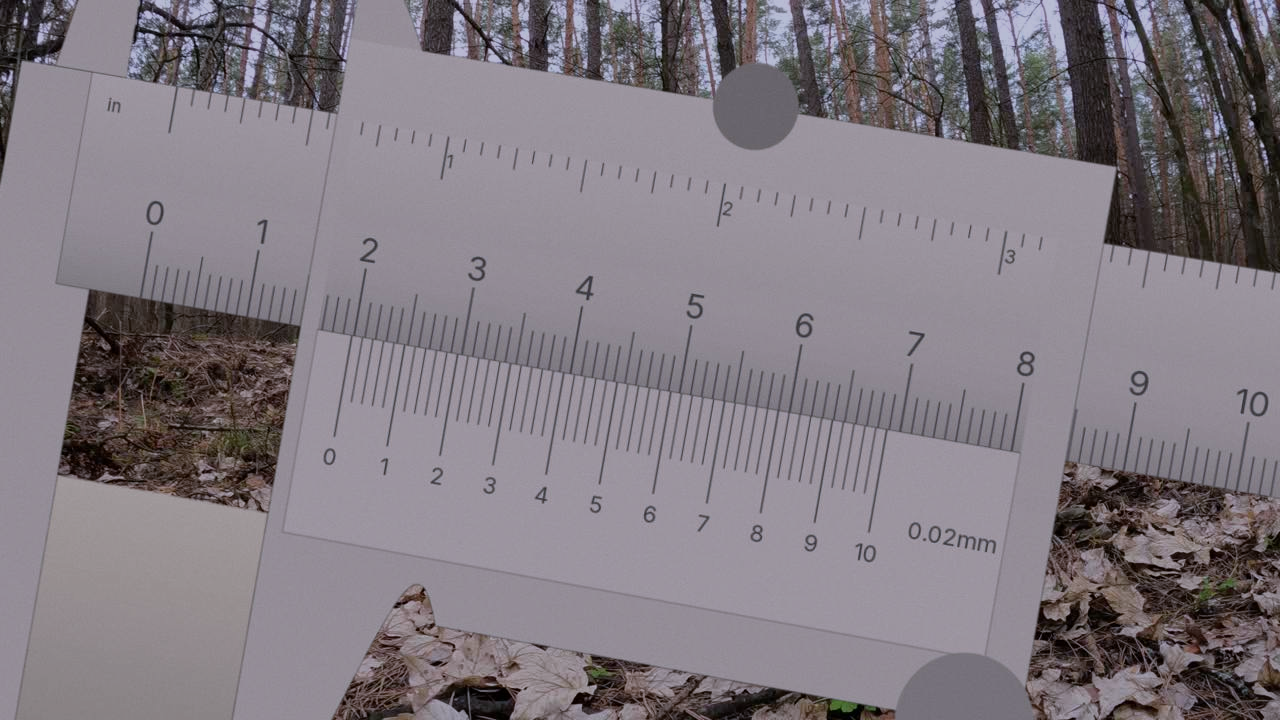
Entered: 19.8 mm
